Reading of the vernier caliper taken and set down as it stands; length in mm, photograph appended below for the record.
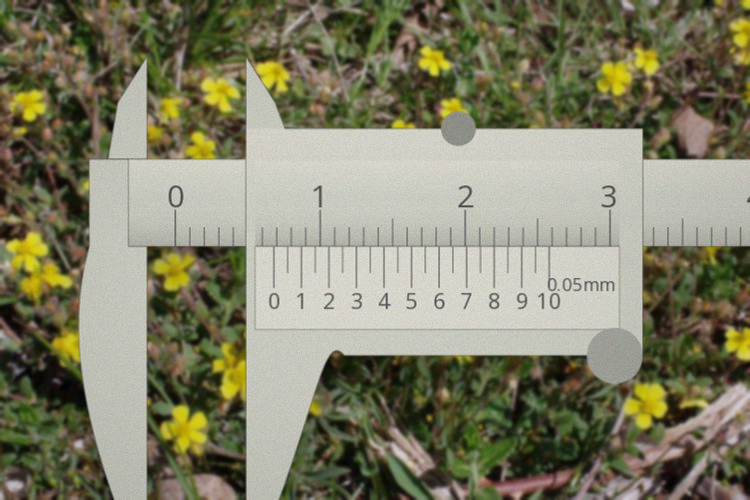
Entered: 6.8 mm
